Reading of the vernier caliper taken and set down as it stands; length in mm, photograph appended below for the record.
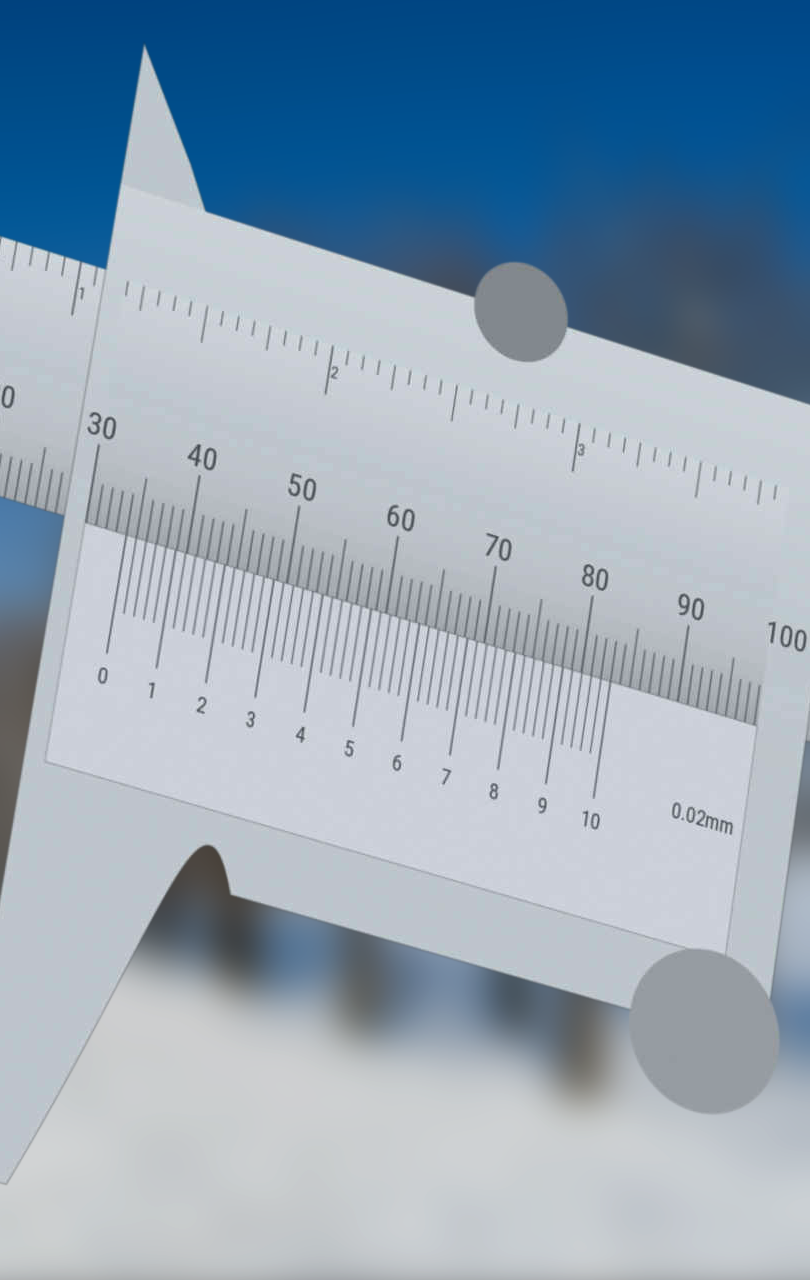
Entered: 34.0 mm
